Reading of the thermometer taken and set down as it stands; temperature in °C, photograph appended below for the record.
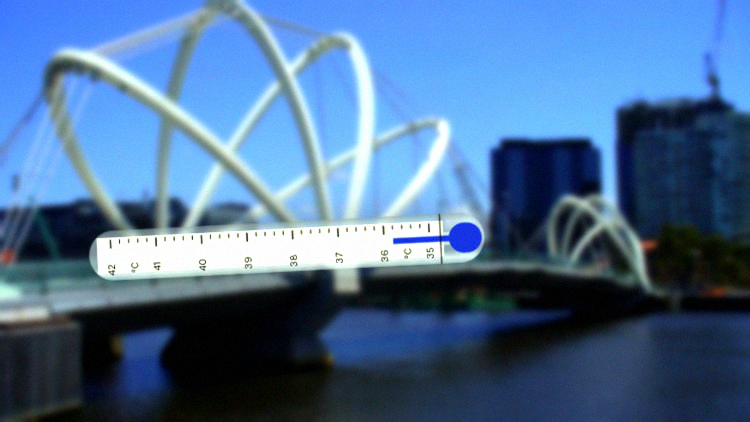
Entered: 35.8 °C
